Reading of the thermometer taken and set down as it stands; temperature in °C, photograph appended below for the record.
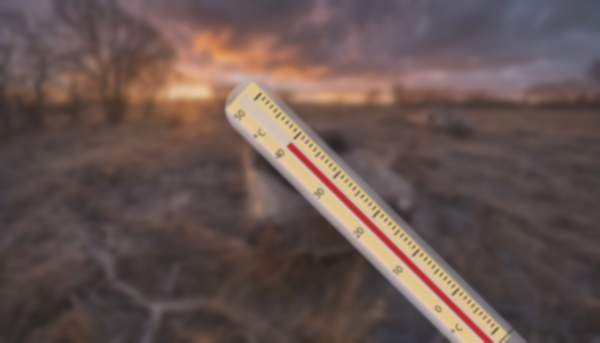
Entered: 40 °C
